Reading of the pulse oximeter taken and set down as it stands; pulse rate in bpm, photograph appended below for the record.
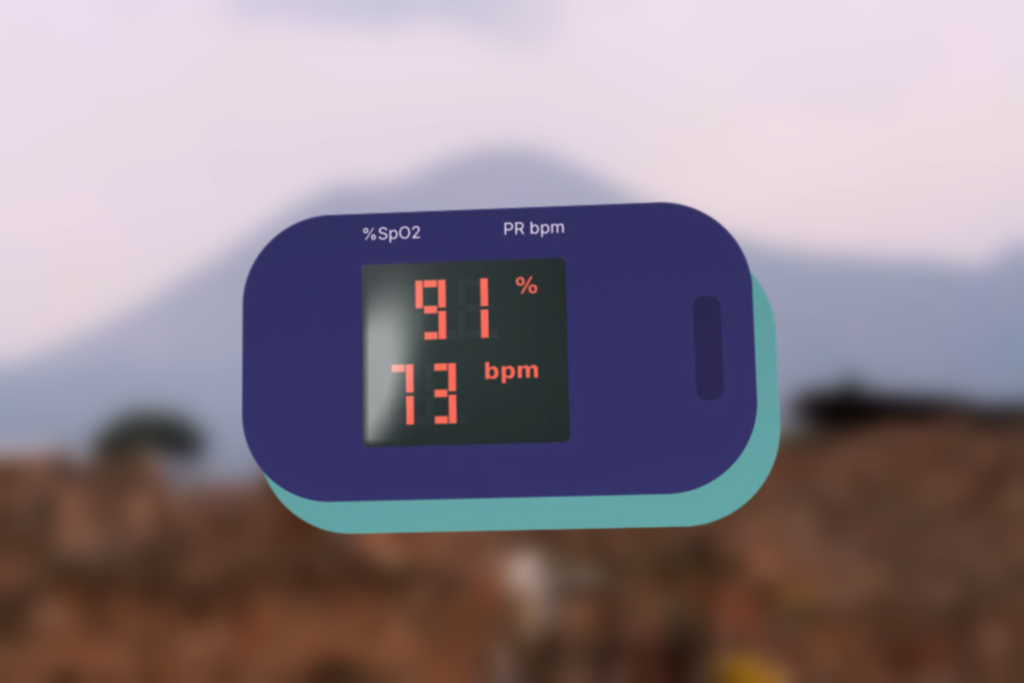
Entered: 73 bpm
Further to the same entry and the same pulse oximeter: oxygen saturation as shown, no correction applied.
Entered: 91 %
